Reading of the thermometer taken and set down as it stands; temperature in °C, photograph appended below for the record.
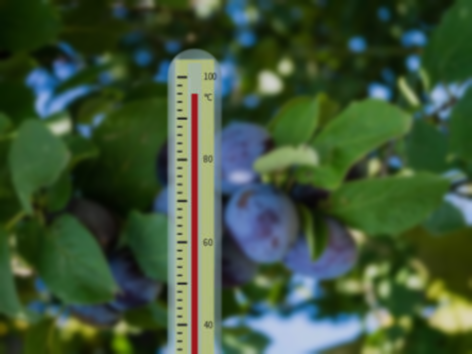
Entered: 96 °C
